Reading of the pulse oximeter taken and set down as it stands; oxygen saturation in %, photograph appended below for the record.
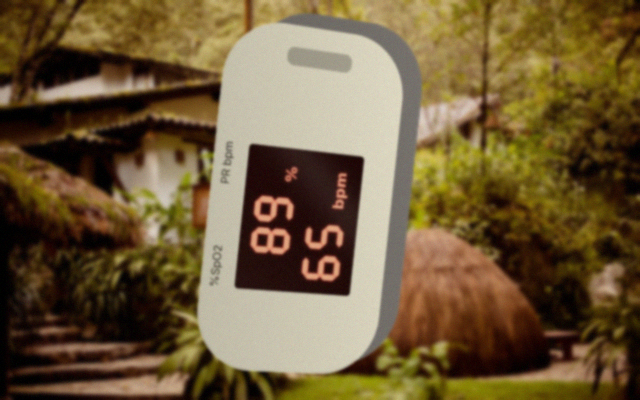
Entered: 89 %
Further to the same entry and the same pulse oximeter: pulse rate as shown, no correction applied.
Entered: 65 bpm
